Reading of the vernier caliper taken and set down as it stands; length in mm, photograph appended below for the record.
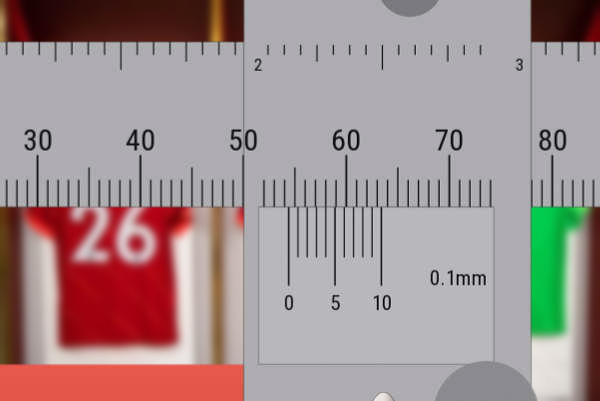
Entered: 54.4 mm
